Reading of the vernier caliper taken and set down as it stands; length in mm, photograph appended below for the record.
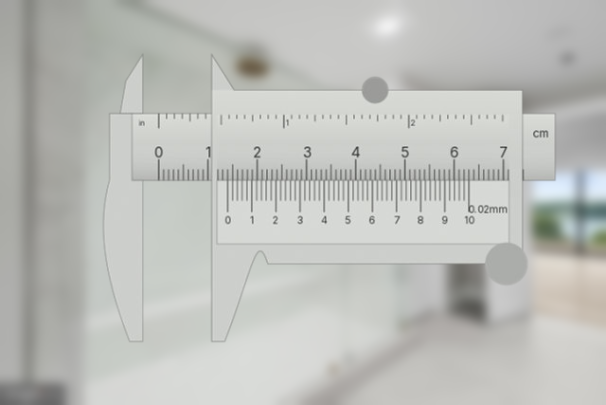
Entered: 14.0 mm
